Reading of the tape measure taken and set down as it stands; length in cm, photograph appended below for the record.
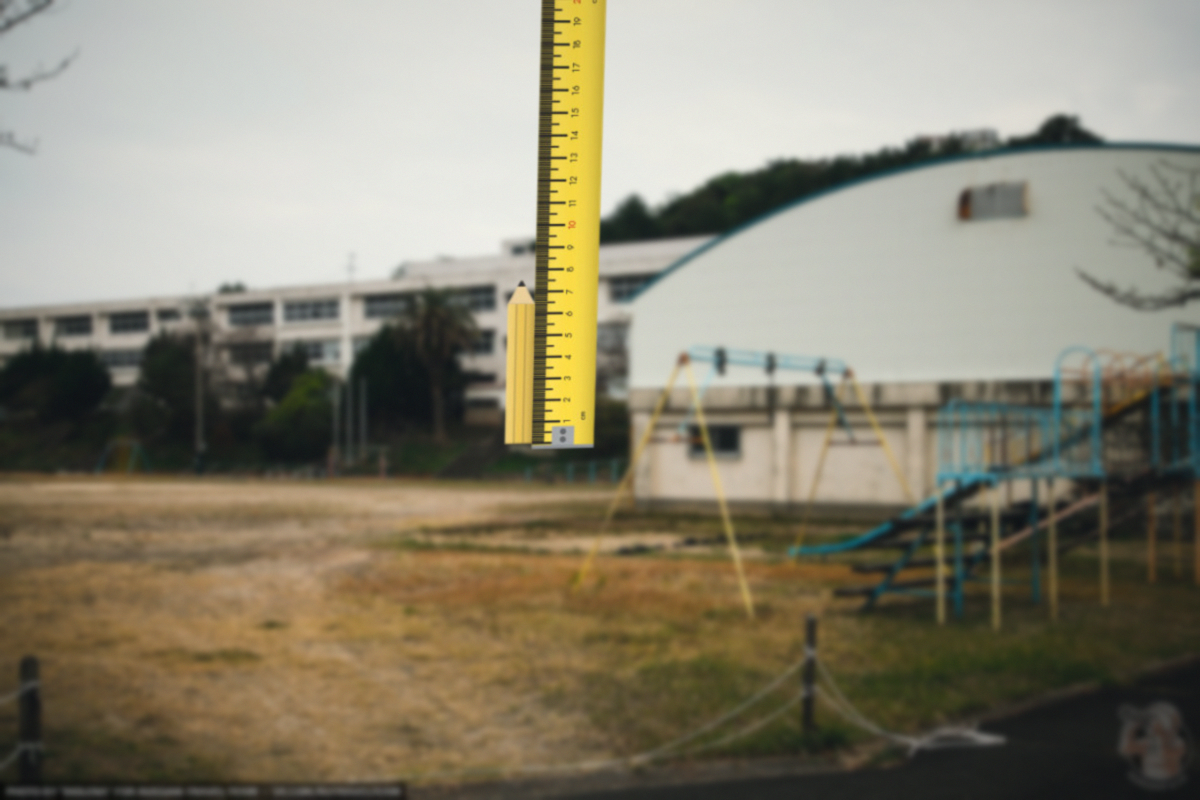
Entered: 7.5 cm
